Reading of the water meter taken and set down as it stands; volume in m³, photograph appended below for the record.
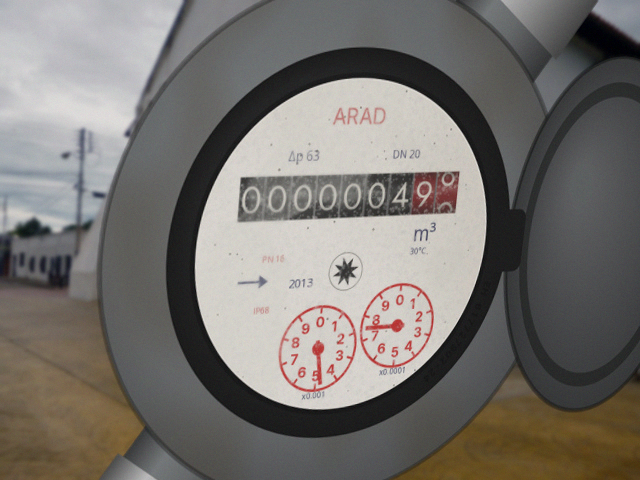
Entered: 4.9847 m³
